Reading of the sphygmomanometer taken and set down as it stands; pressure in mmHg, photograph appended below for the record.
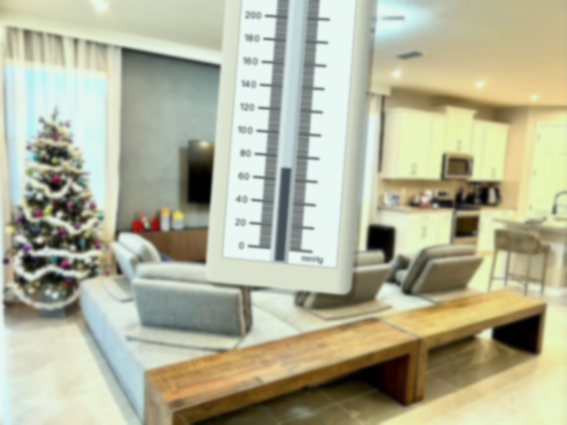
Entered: 70 mmHg
